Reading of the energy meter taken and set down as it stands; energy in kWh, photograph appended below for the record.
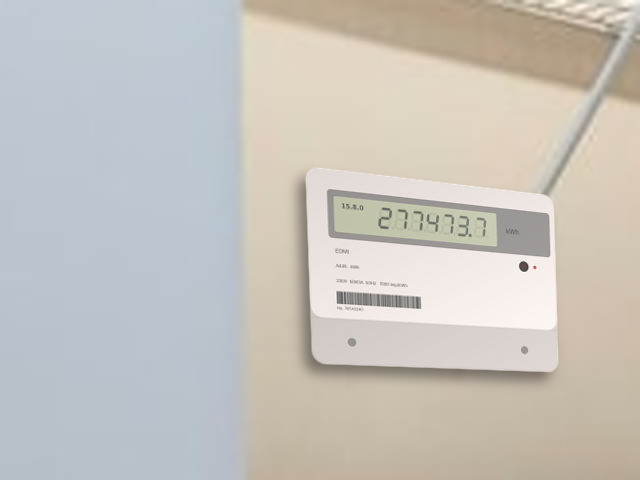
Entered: 277473.7 kWh
